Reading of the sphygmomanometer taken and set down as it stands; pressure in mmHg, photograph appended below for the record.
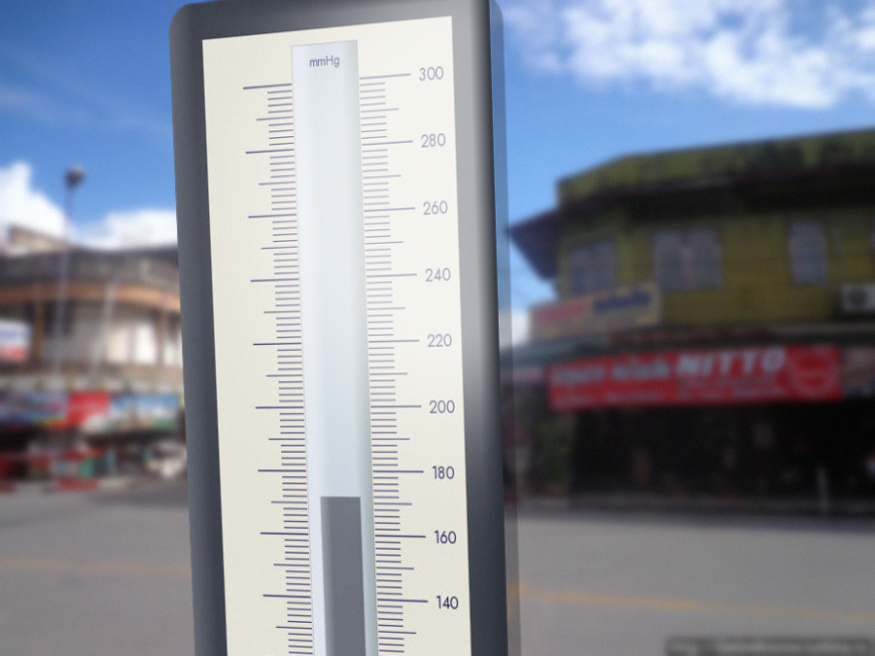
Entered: 172 mmHg
